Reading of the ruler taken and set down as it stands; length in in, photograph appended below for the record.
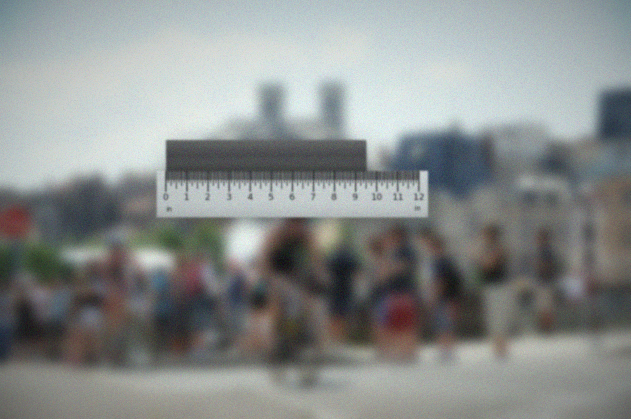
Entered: 9.5 in
